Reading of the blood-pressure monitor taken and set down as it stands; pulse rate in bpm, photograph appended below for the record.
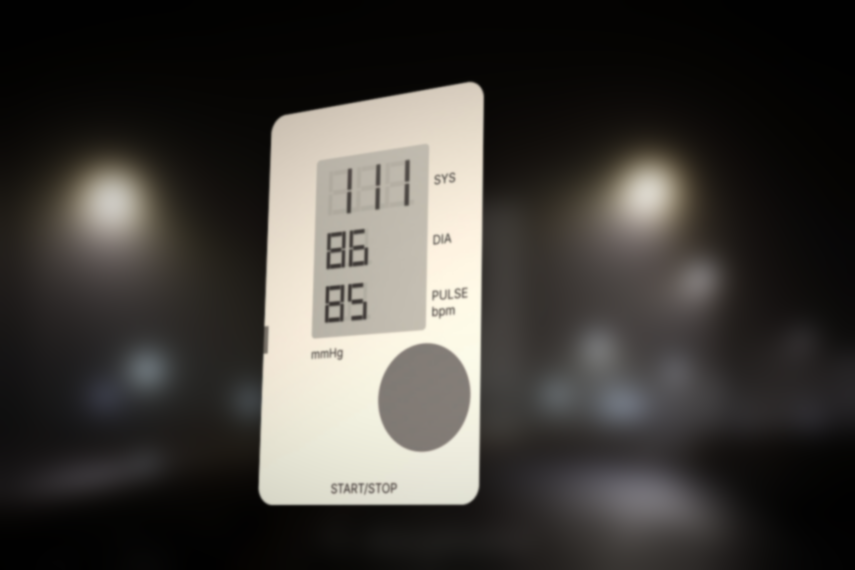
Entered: 85 bpm
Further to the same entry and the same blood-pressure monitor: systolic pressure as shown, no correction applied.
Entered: 111 mmHg
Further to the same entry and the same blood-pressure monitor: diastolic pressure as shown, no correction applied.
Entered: 86 mmHg
